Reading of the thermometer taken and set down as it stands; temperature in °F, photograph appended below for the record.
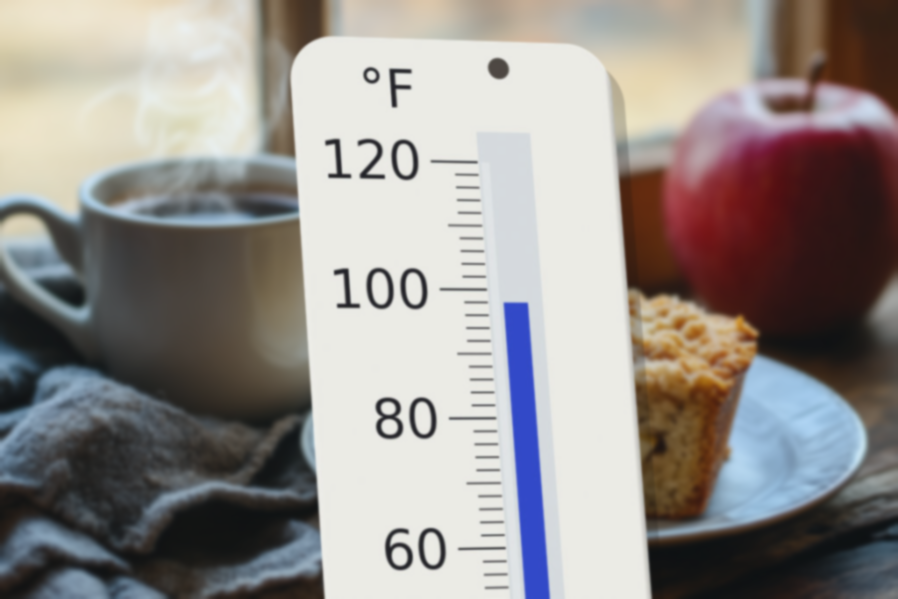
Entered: 98 °F
